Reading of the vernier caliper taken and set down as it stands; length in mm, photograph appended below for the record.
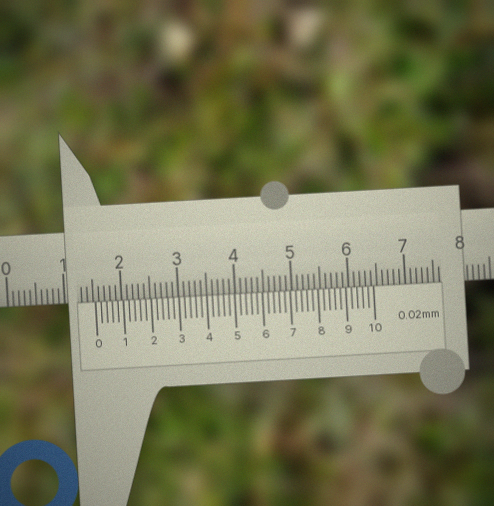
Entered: 15.4 mm
